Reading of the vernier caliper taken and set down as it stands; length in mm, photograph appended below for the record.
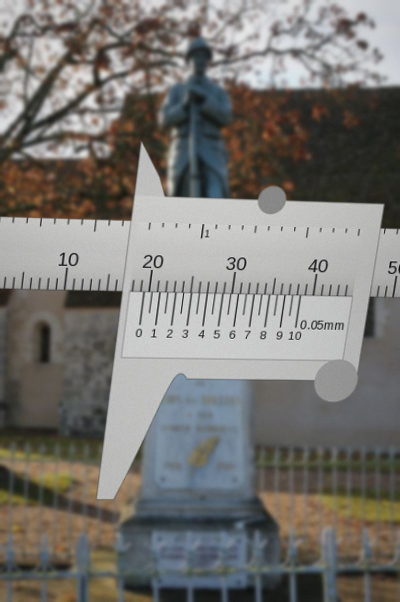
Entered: 19.4 mm
